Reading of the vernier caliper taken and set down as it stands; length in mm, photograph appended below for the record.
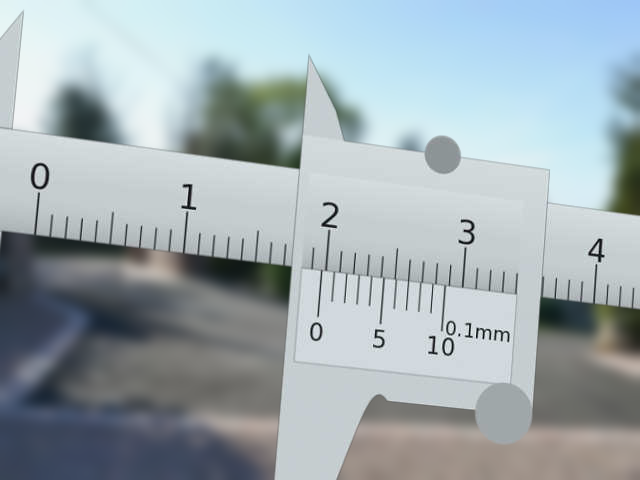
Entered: 19.7 mm
